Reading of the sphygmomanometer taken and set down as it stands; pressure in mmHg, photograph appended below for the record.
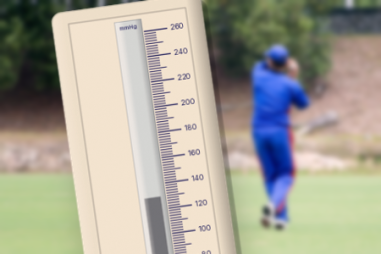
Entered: 130 mmHg
